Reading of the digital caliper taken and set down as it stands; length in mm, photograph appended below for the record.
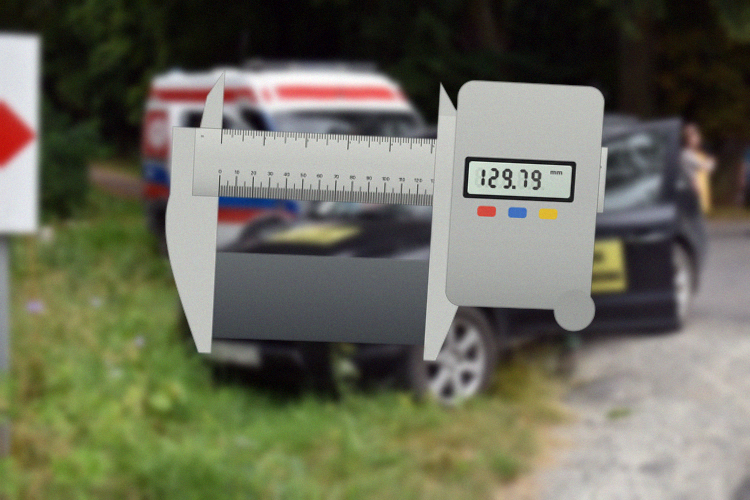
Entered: 129.79 mm
